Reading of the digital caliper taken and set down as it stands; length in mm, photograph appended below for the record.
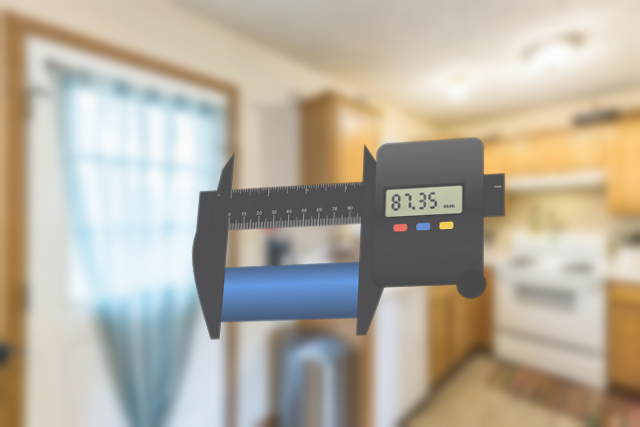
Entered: 87.35 mm
